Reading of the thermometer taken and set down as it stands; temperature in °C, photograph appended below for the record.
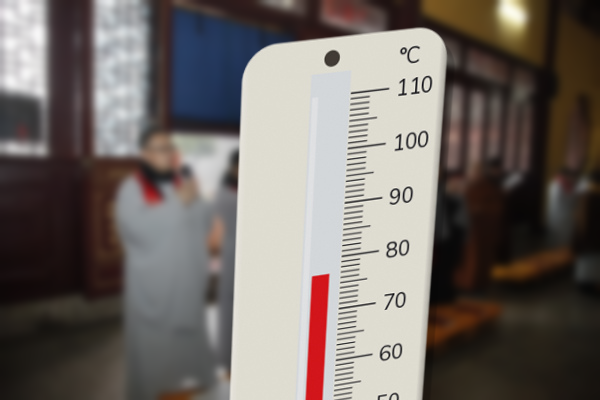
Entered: 77 °C
